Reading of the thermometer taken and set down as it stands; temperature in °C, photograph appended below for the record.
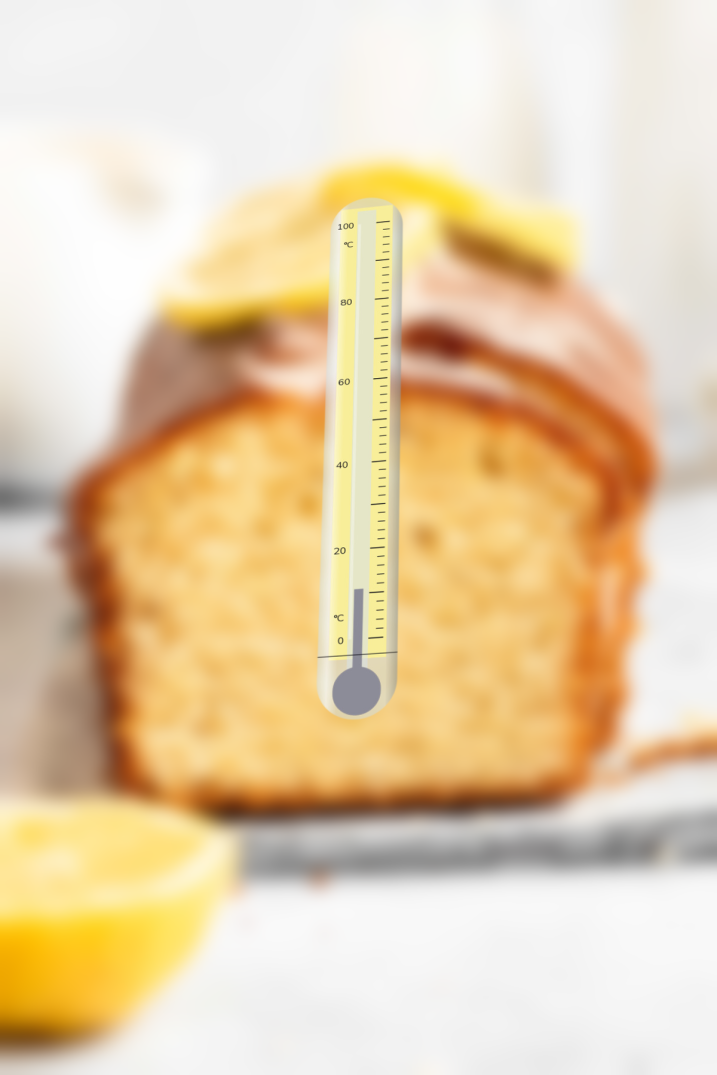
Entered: 11 °C
